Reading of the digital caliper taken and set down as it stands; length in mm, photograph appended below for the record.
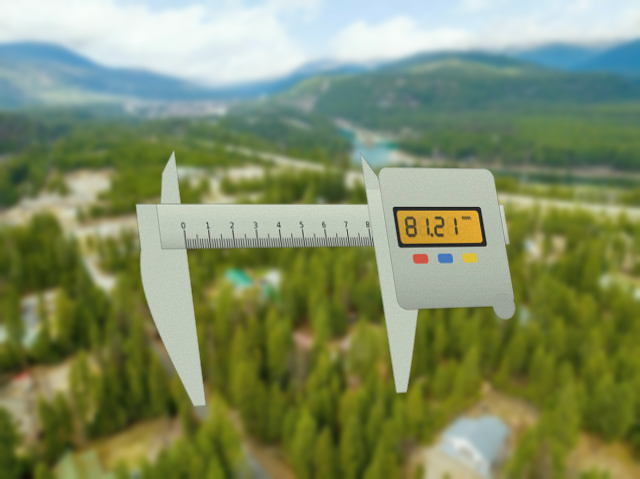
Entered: 81.21 mm
